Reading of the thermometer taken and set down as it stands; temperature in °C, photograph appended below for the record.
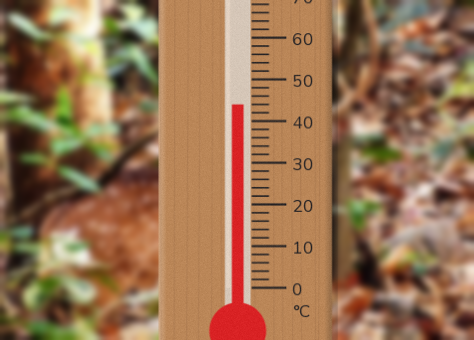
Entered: 44 °C
